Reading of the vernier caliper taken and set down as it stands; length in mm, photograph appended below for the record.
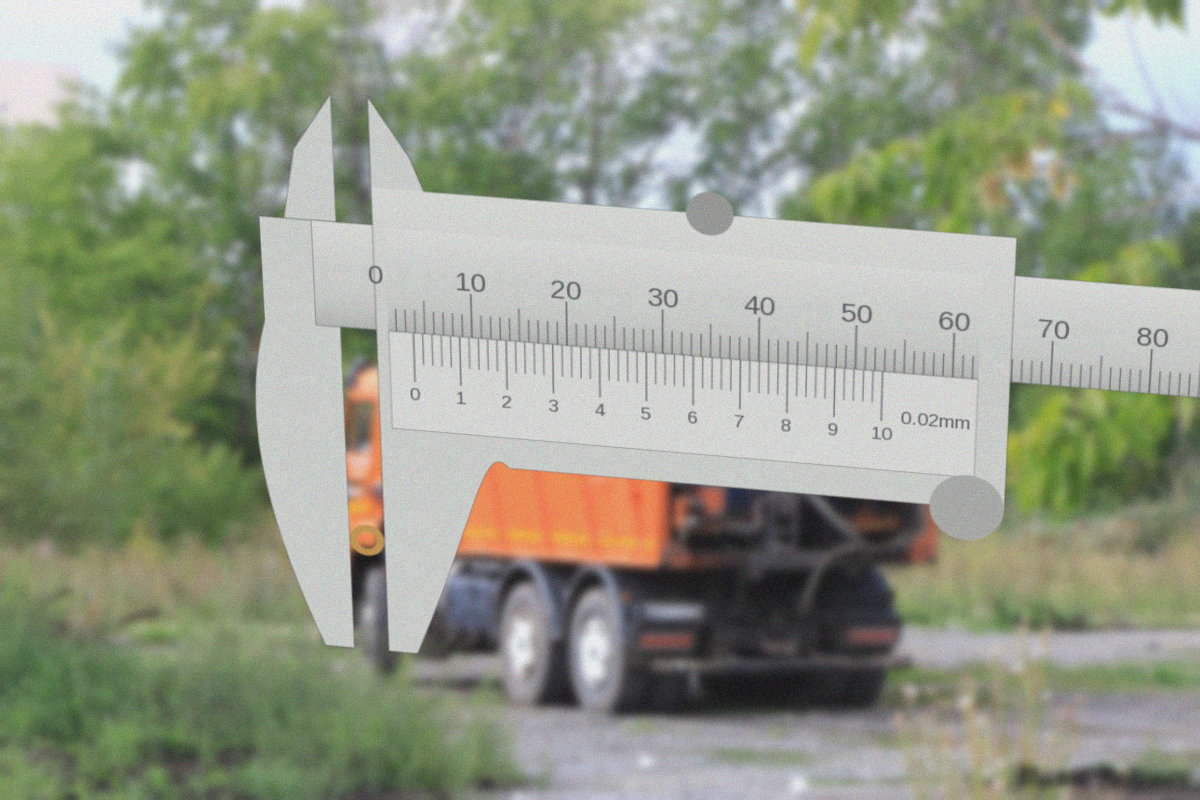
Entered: 3.8 mm
